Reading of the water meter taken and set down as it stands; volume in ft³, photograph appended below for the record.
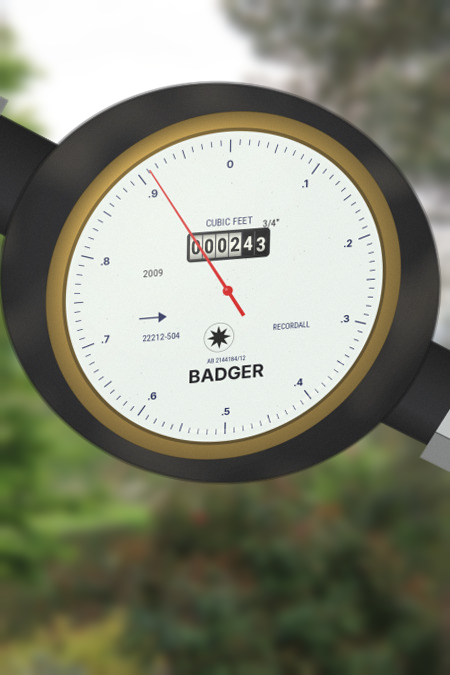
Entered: 242.91 ft³
